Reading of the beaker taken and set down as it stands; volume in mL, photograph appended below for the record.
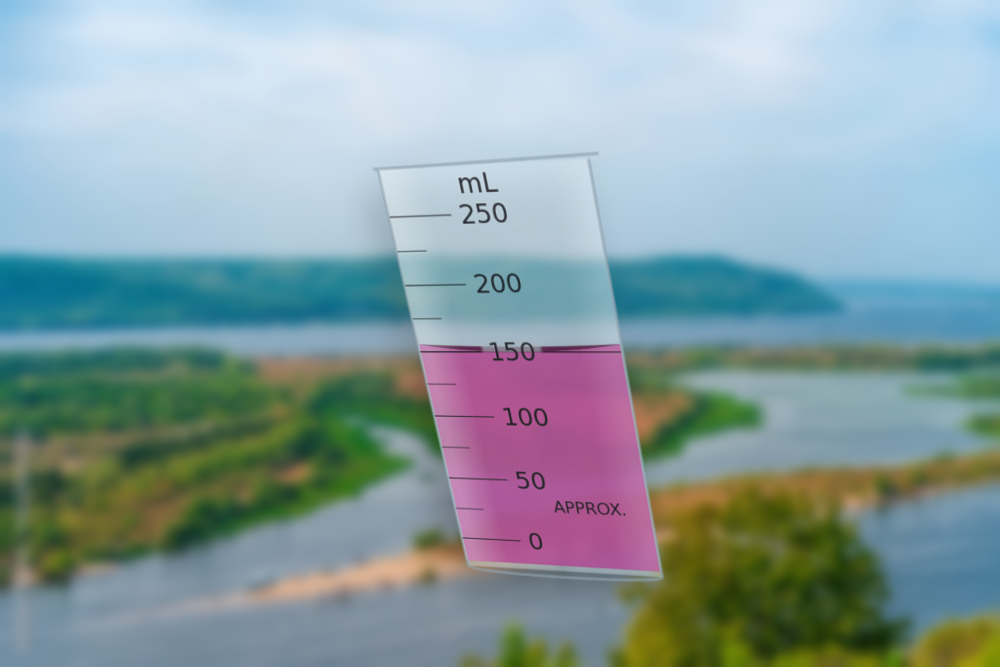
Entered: 150 mL
